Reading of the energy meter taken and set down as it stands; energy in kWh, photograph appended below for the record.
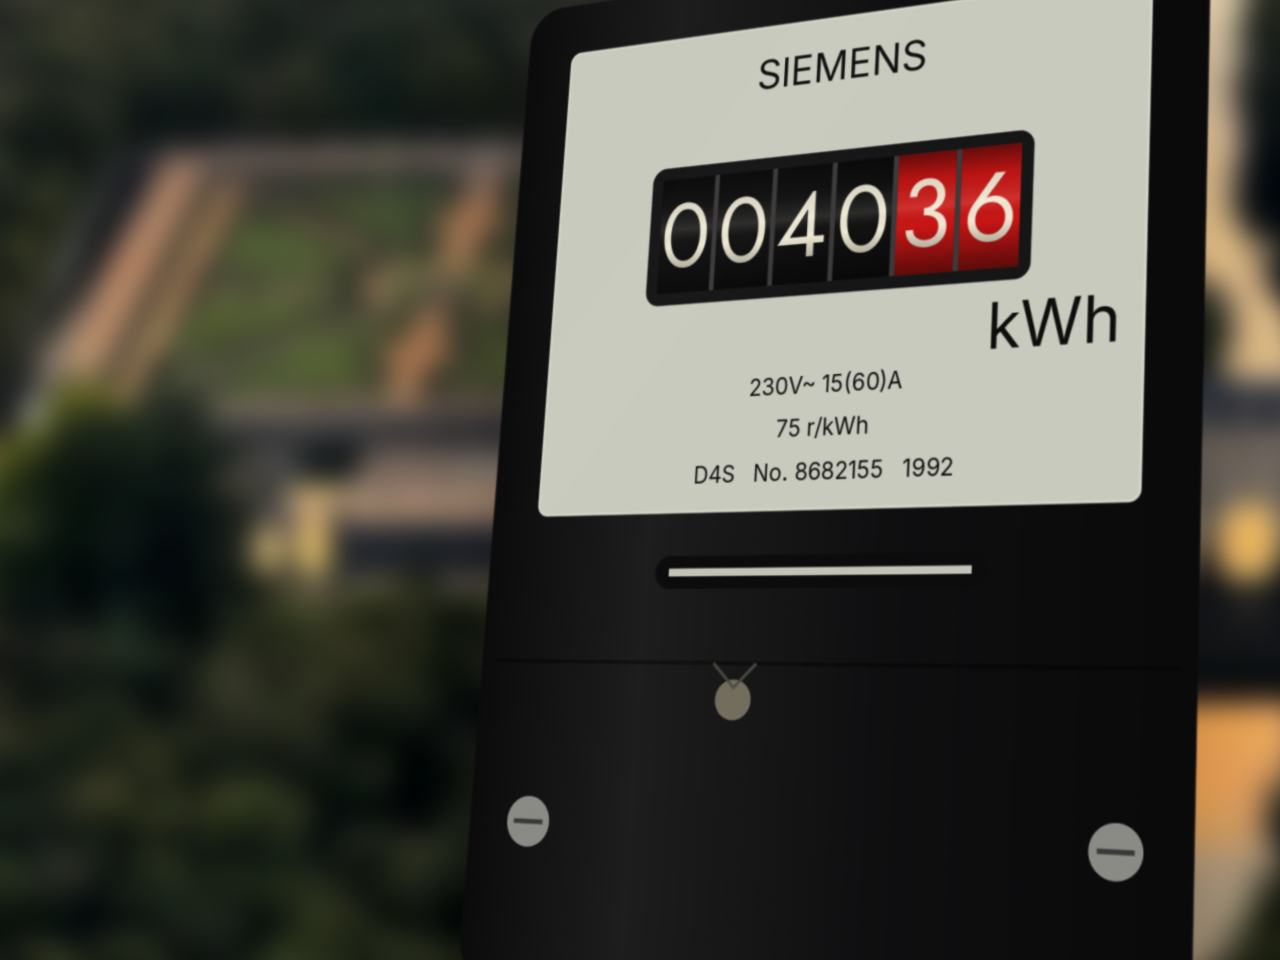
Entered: 40.36 kWh
